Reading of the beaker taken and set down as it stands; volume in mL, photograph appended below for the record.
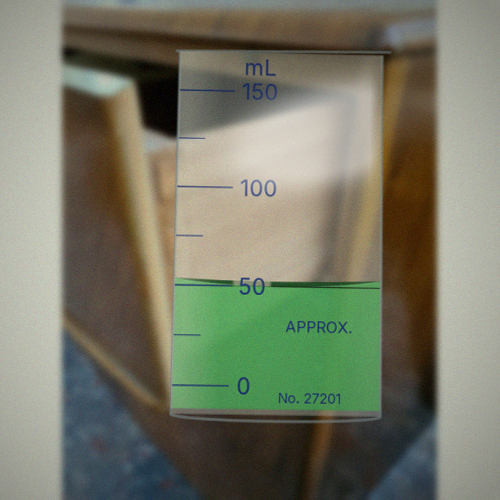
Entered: 50 mL
